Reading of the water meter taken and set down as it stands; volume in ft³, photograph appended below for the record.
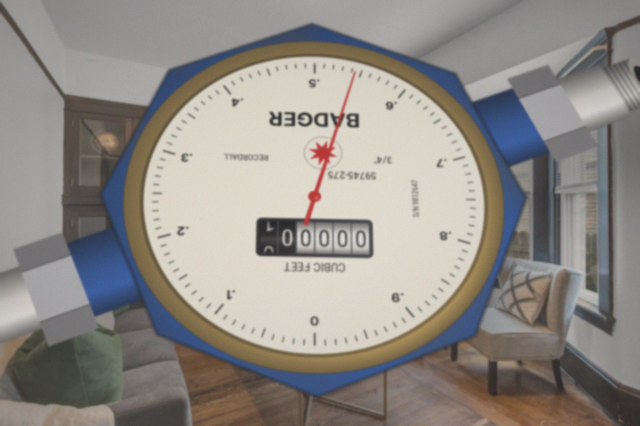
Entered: 0.54 ft³
